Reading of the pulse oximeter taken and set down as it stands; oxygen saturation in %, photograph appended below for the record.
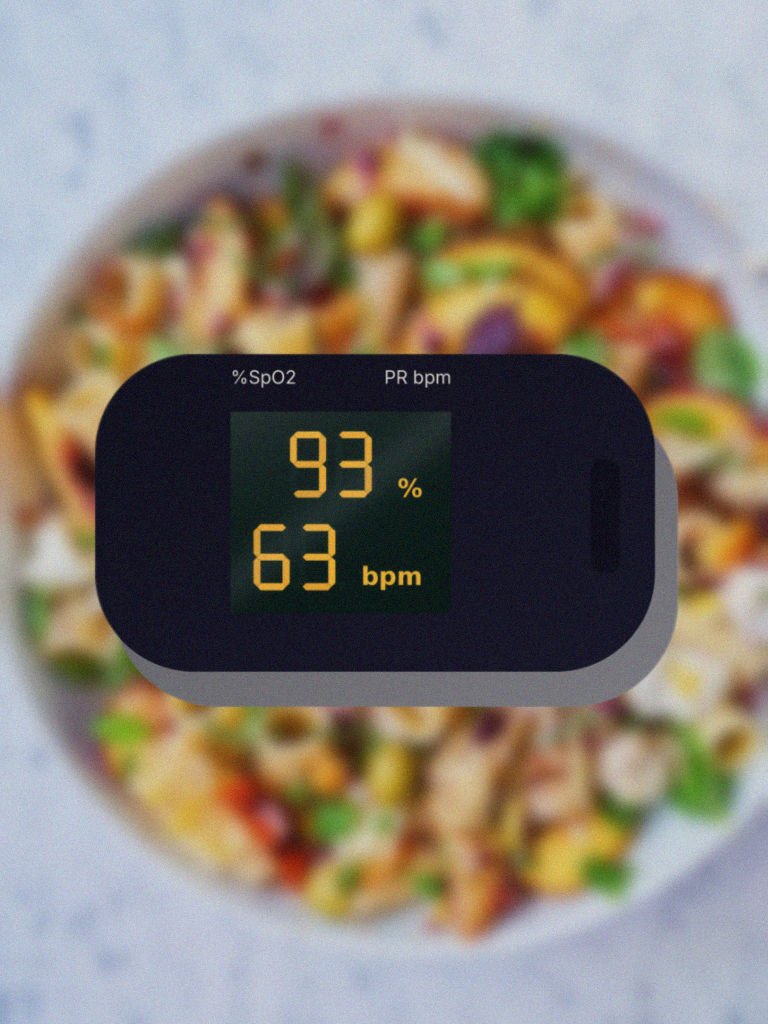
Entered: 93 %
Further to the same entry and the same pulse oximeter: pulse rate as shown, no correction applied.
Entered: 63 bpm
